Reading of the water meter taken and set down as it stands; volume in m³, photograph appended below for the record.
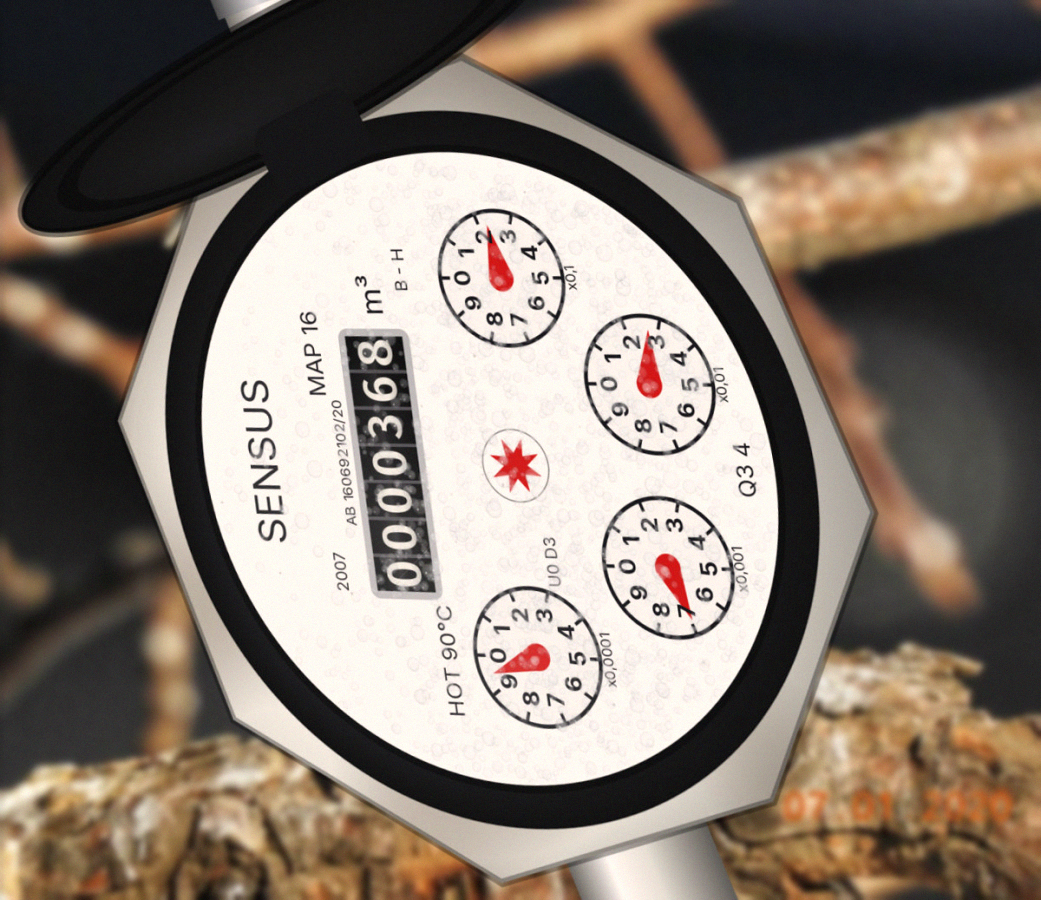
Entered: 368.2269 m³
